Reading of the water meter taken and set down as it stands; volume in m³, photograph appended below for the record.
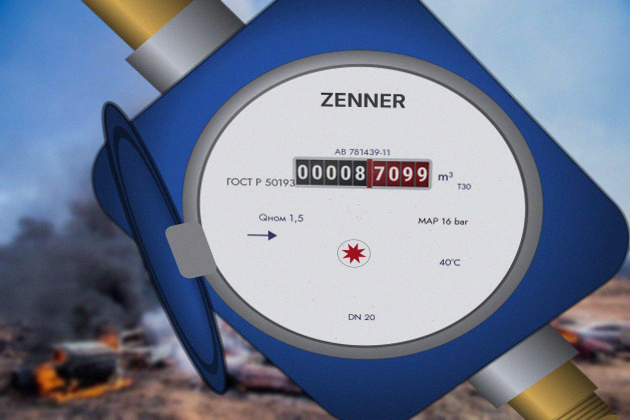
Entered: 8.7099 m³
